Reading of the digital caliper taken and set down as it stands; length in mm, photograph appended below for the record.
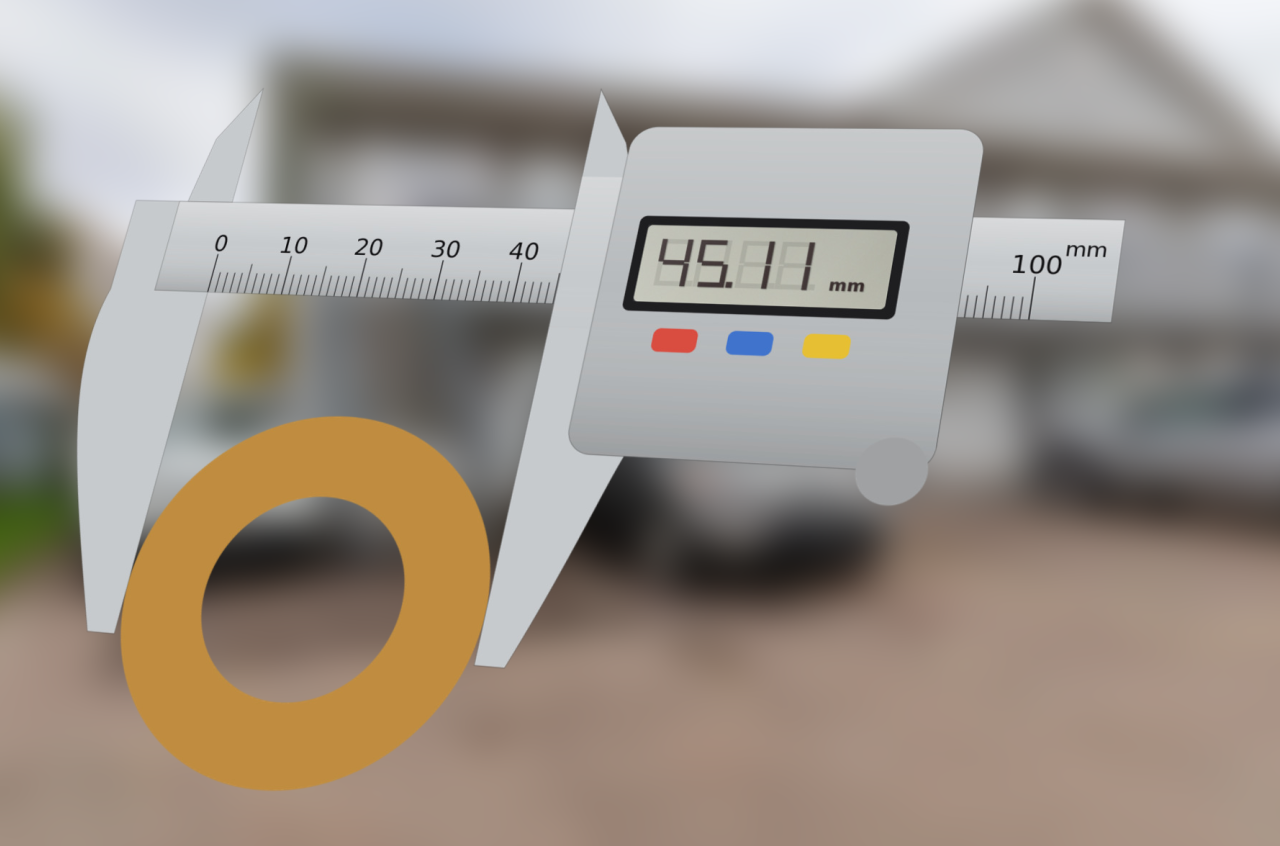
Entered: 45.11 mm
